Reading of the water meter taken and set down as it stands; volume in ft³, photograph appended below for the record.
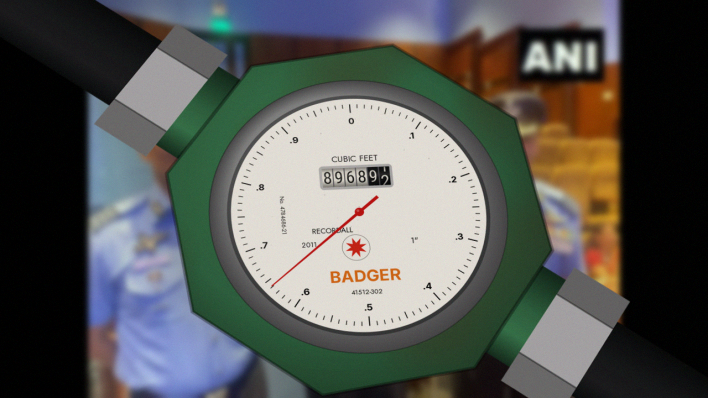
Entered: 896891.64 ft³
